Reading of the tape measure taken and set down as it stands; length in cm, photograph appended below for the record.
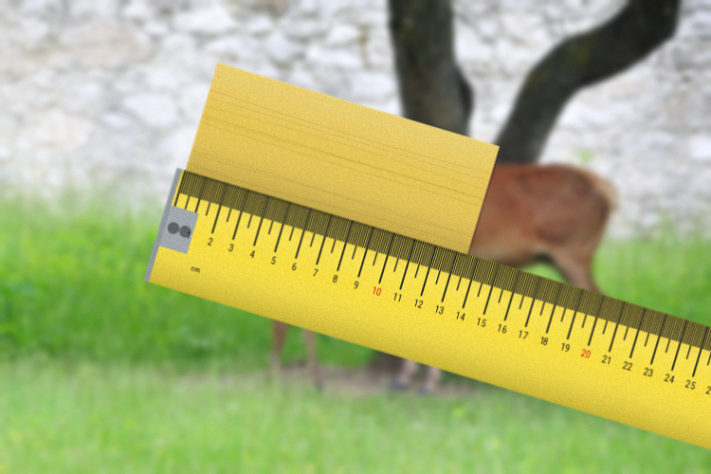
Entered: 13.5 cm
